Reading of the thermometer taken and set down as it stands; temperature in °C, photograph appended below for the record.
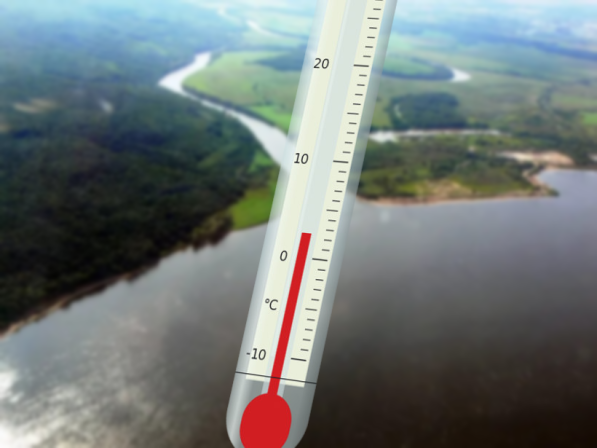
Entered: 2.5 °C
